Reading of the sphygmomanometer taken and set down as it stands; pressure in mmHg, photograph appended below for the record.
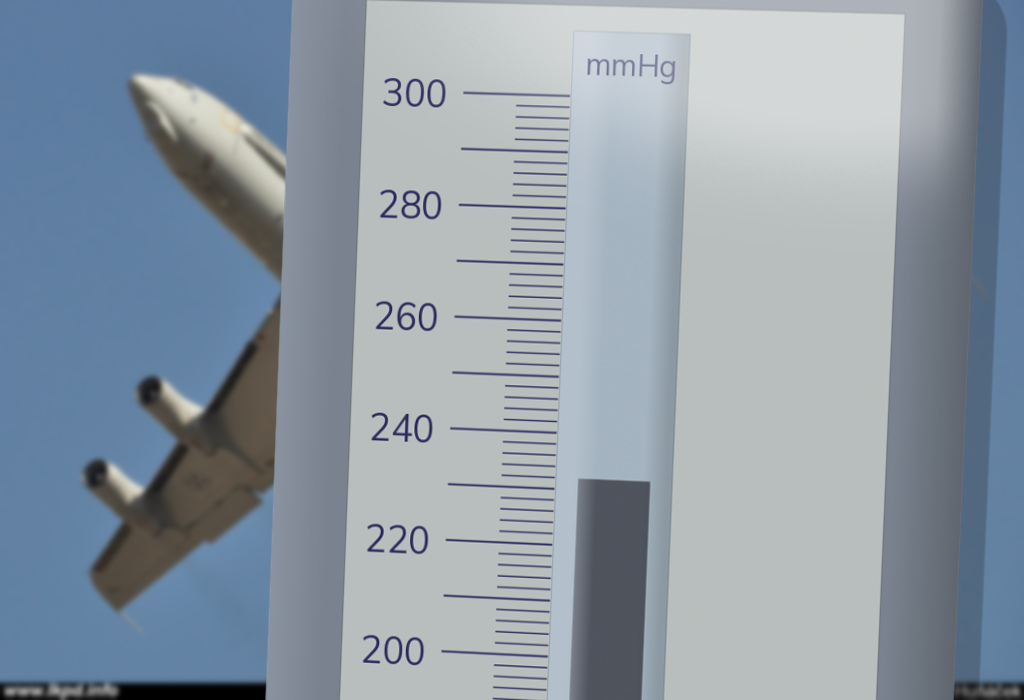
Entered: 232 mmHg
